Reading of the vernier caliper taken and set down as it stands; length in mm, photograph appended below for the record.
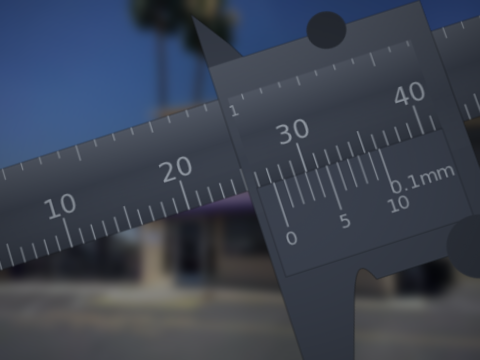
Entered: 27.2 mm
